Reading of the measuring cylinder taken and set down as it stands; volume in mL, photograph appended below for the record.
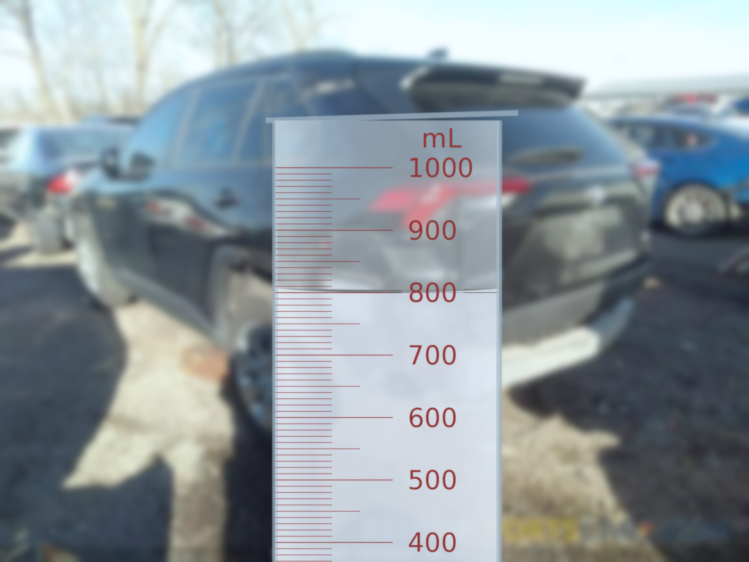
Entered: 800 mL
